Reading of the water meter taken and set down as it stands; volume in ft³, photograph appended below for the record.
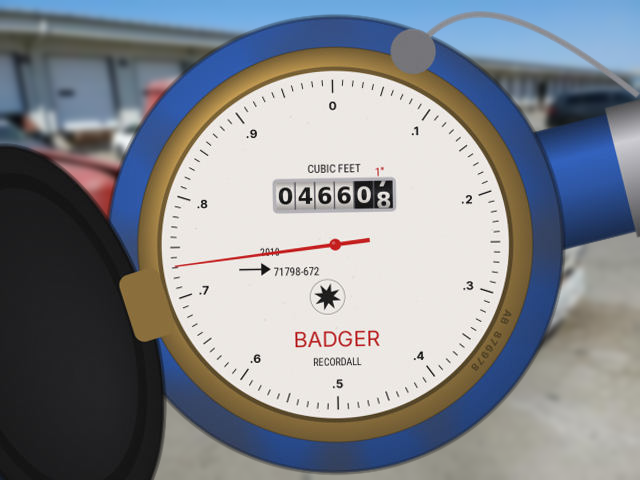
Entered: 46607.73 ft³
